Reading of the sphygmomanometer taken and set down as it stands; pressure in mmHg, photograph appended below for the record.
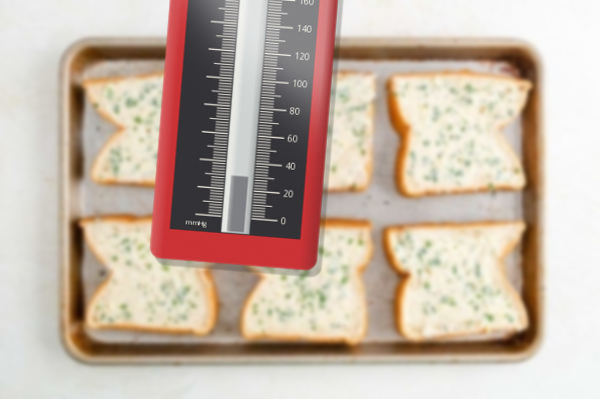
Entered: 30 mmHg
